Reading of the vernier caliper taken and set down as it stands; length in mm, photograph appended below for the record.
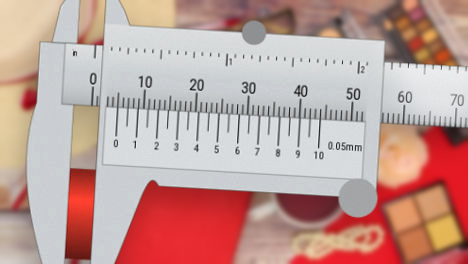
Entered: 5.0 mm
